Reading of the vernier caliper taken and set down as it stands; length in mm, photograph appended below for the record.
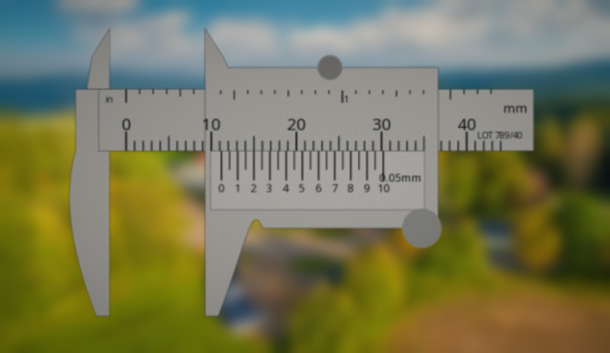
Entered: 11.2 mm
